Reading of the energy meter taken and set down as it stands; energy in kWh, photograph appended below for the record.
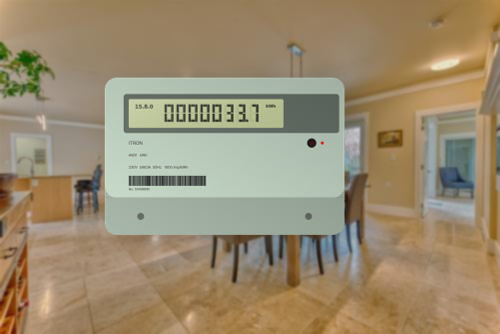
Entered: 33.7 kWh
